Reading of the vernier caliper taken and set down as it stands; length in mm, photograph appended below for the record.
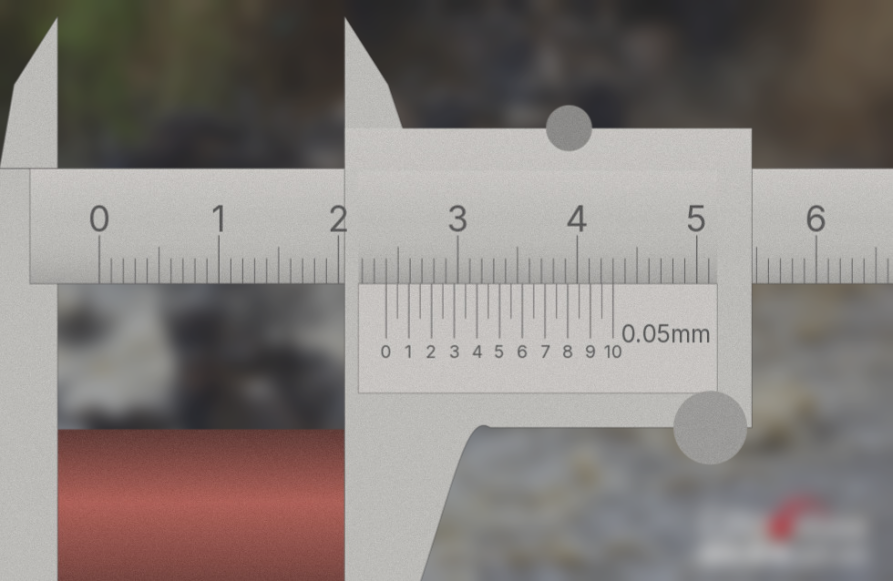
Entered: 24.0 mm
